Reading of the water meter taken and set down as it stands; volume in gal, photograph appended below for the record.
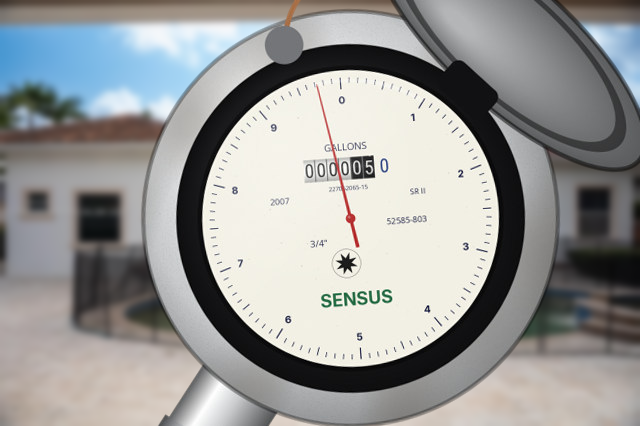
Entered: 49.7 gal
